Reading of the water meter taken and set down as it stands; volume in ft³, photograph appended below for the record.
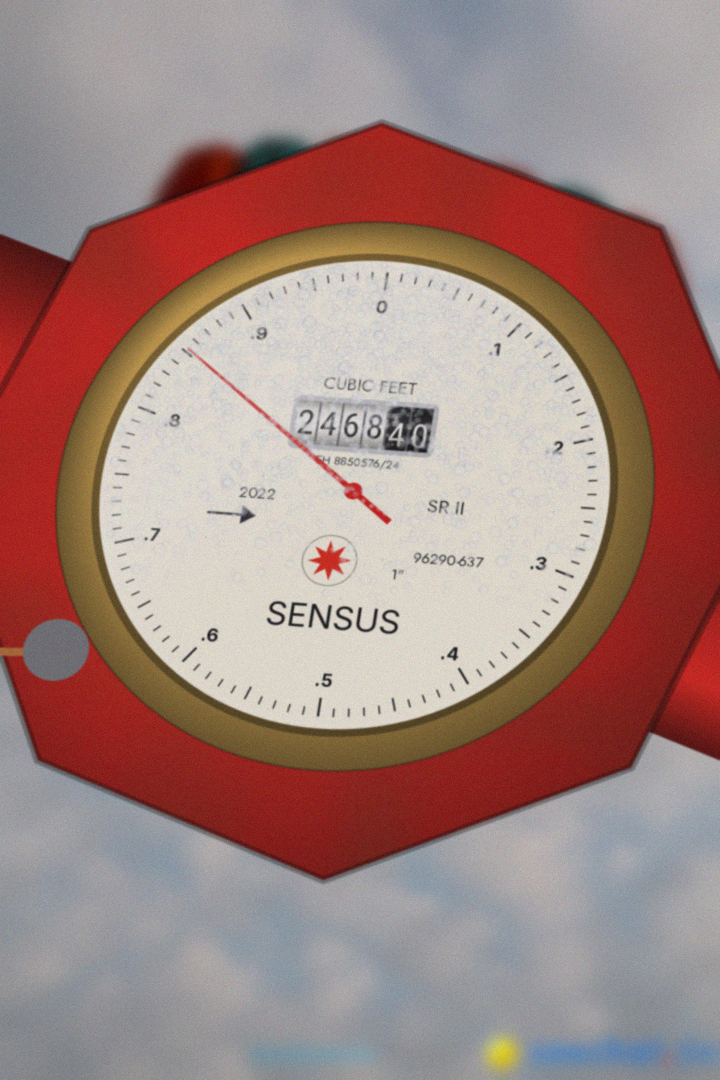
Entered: 246839.85 ft³
